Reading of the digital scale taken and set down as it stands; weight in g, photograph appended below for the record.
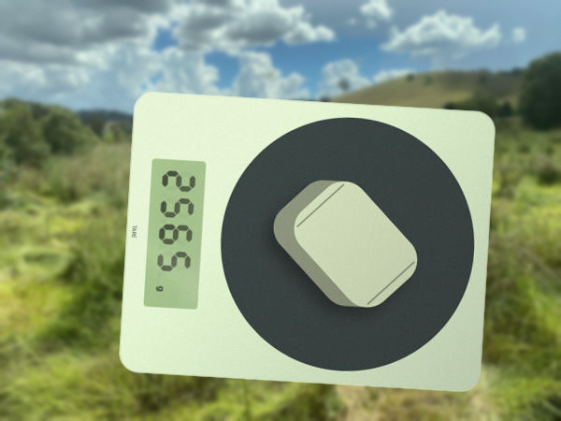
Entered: 2565 g
